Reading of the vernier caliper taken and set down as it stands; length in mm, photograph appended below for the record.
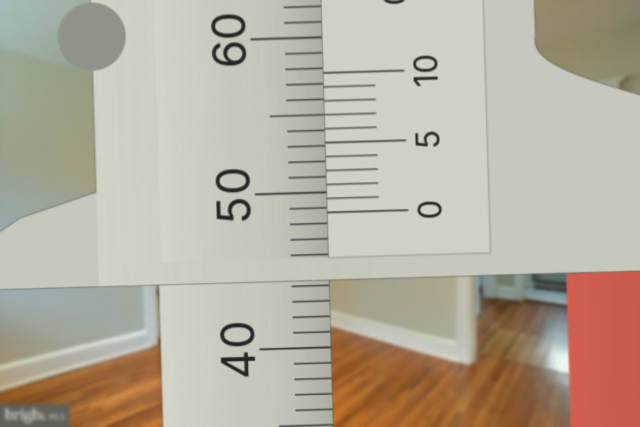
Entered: 48.7 mm
